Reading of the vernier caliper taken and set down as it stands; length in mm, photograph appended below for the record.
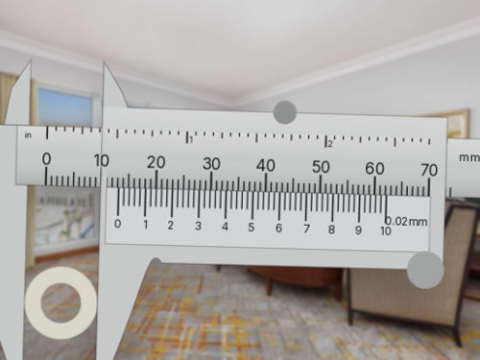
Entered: 13.2 mm
